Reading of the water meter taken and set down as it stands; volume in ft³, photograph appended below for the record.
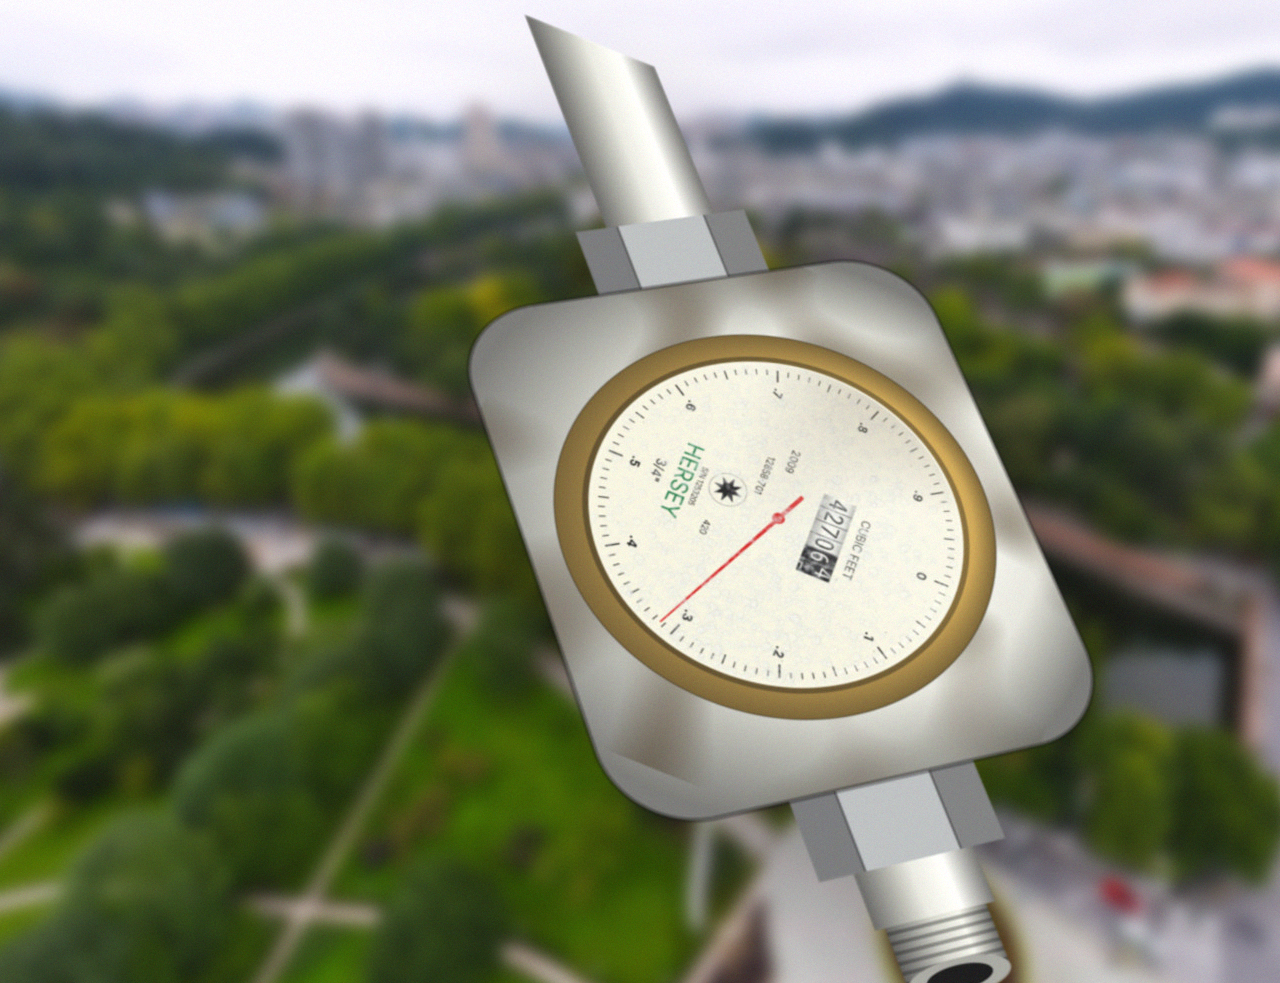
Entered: 427064.31 ft³
